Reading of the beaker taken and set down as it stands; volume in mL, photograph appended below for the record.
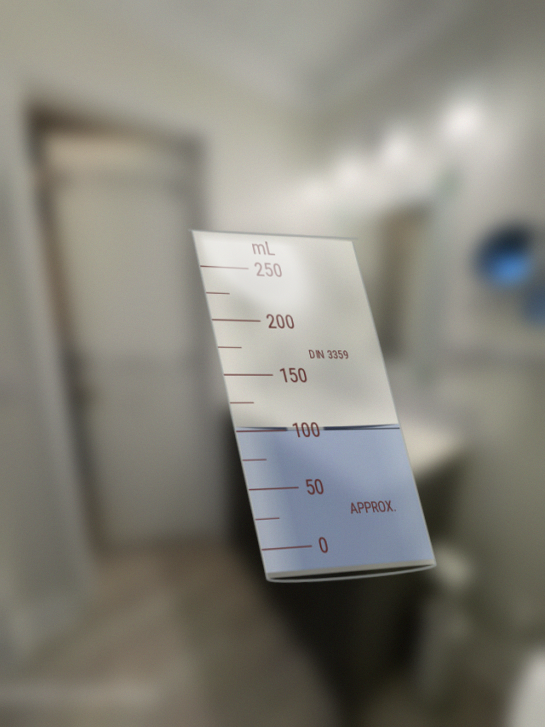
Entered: 100 mL
